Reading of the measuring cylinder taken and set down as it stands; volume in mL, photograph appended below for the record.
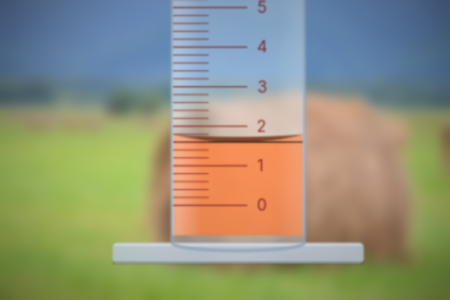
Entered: 1.6 mL
